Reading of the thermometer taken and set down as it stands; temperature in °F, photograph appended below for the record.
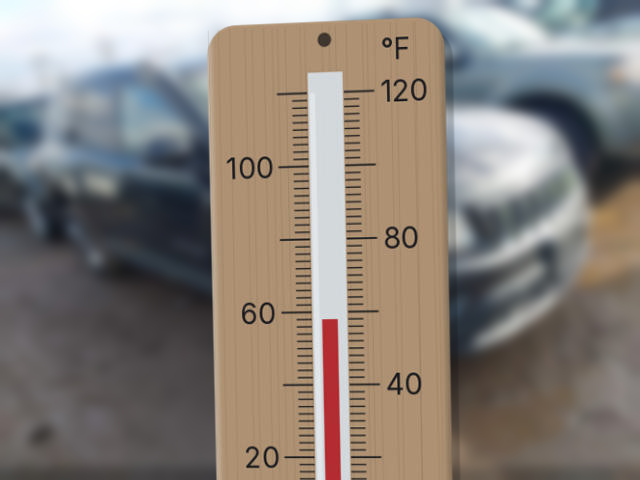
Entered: 58 °F
